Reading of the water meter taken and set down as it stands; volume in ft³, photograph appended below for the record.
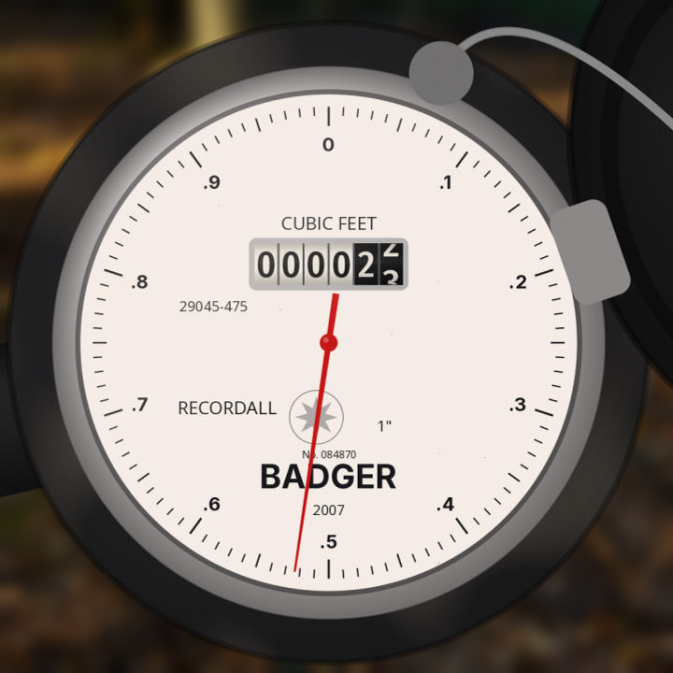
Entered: 22.52 ft³
